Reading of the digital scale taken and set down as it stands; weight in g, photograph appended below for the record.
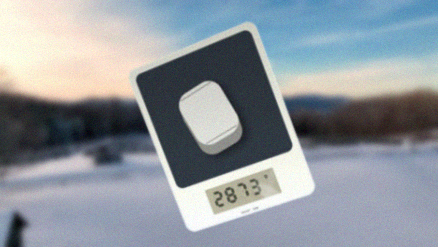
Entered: 2873 g
